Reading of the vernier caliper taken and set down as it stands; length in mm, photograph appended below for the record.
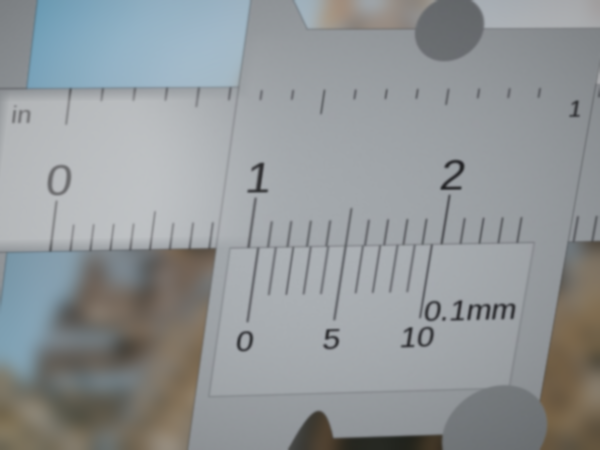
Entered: 10.5 mm
